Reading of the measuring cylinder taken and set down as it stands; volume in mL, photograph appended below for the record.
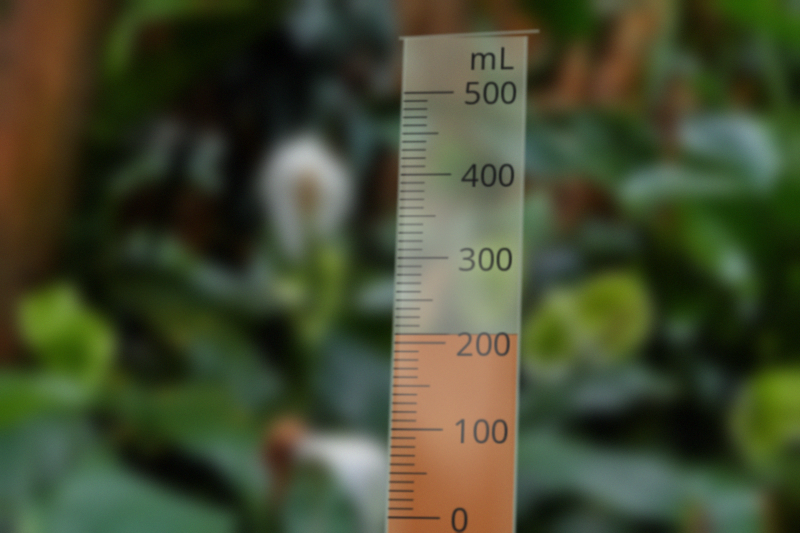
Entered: 210 mL
